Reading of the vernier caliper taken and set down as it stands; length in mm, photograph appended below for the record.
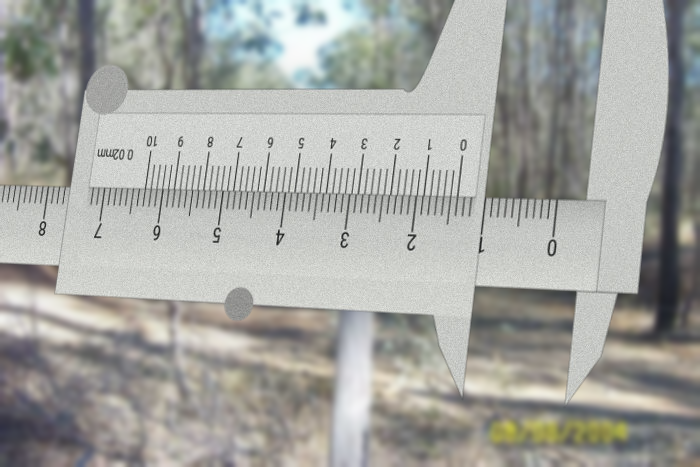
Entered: 14.0 mm
